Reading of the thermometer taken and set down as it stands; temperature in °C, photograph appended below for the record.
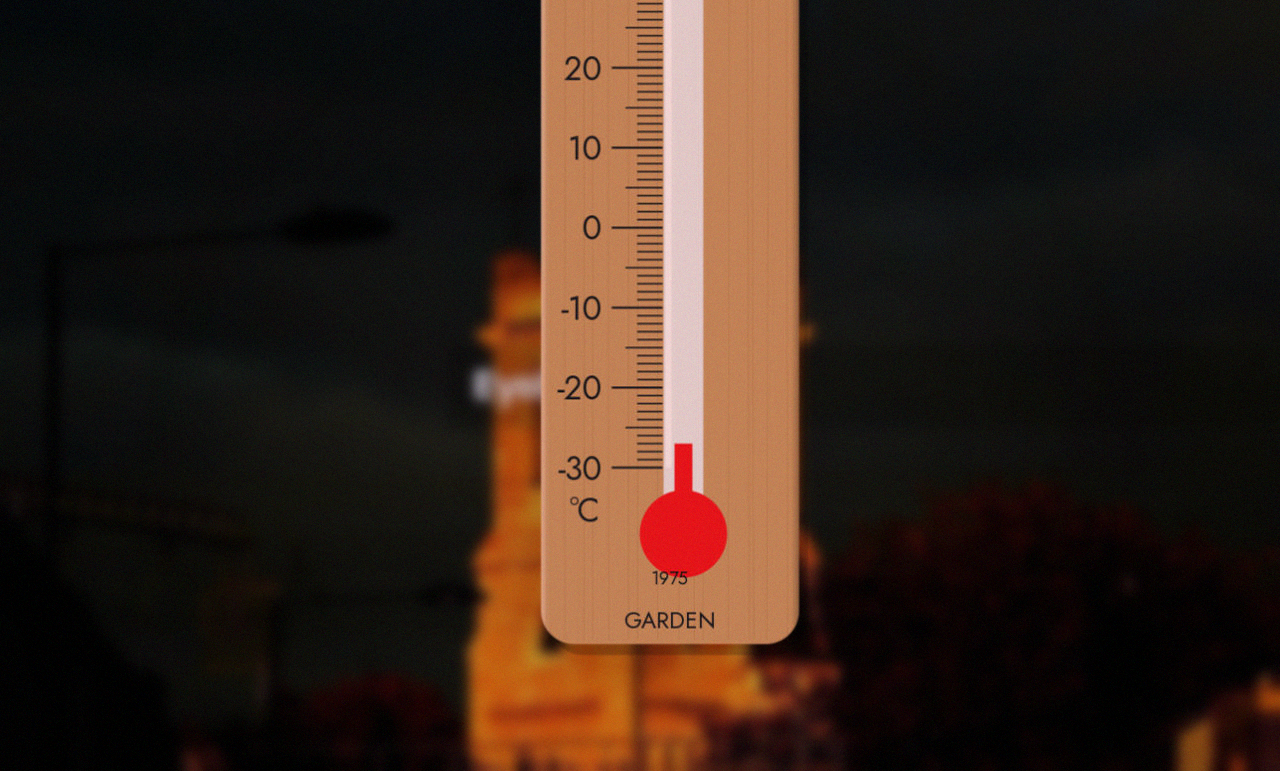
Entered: -27 °C
